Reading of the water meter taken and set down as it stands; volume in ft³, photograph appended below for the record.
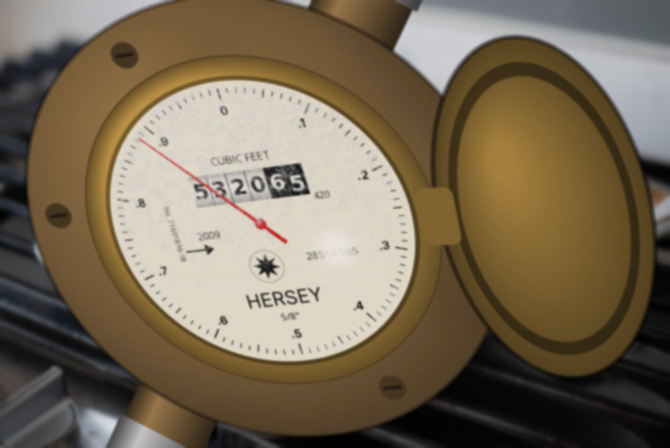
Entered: 532064.88 ft³
